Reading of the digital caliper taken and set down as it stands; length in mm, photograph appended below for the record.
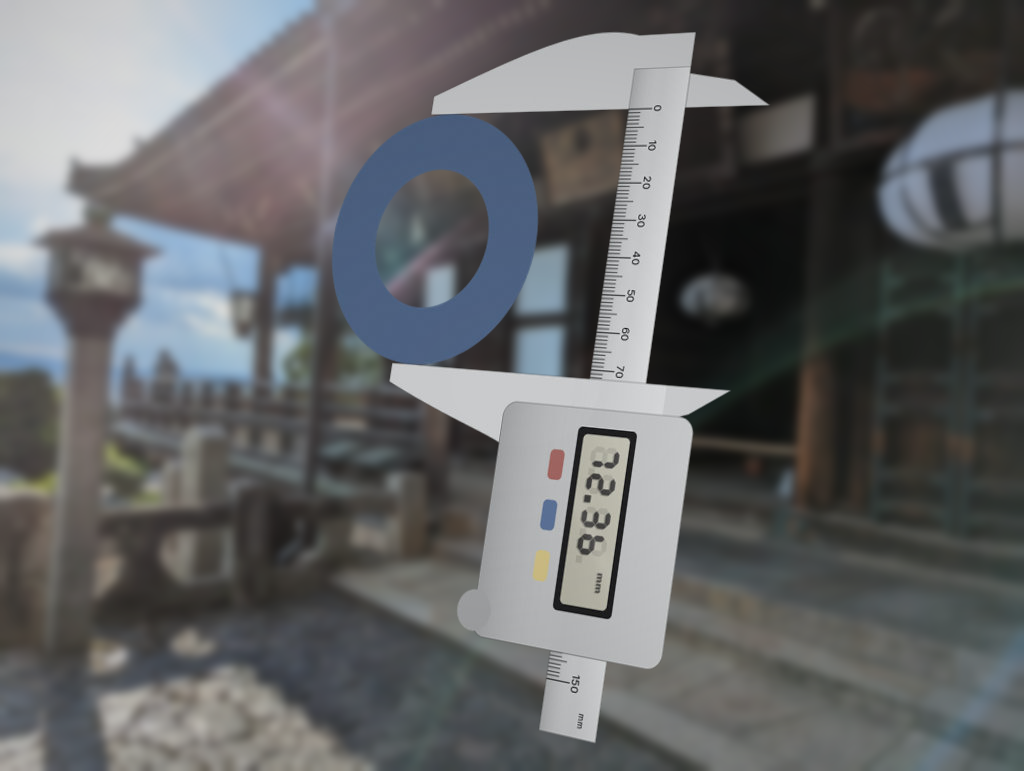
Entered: 72.36 mm
